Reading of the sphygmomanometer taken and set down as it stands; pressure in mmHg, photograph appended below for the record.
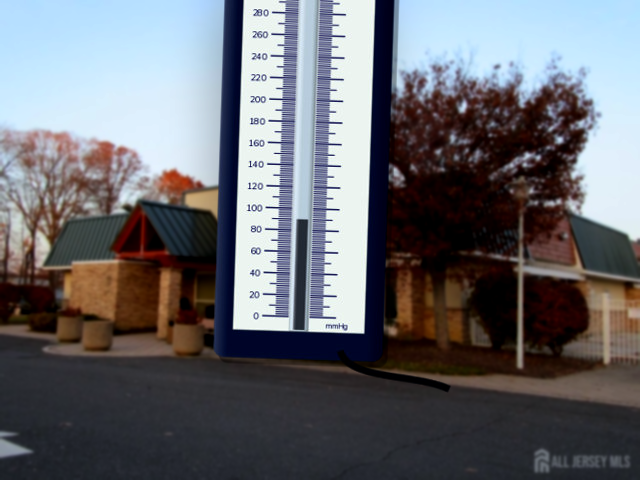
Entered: 90 mmHg
